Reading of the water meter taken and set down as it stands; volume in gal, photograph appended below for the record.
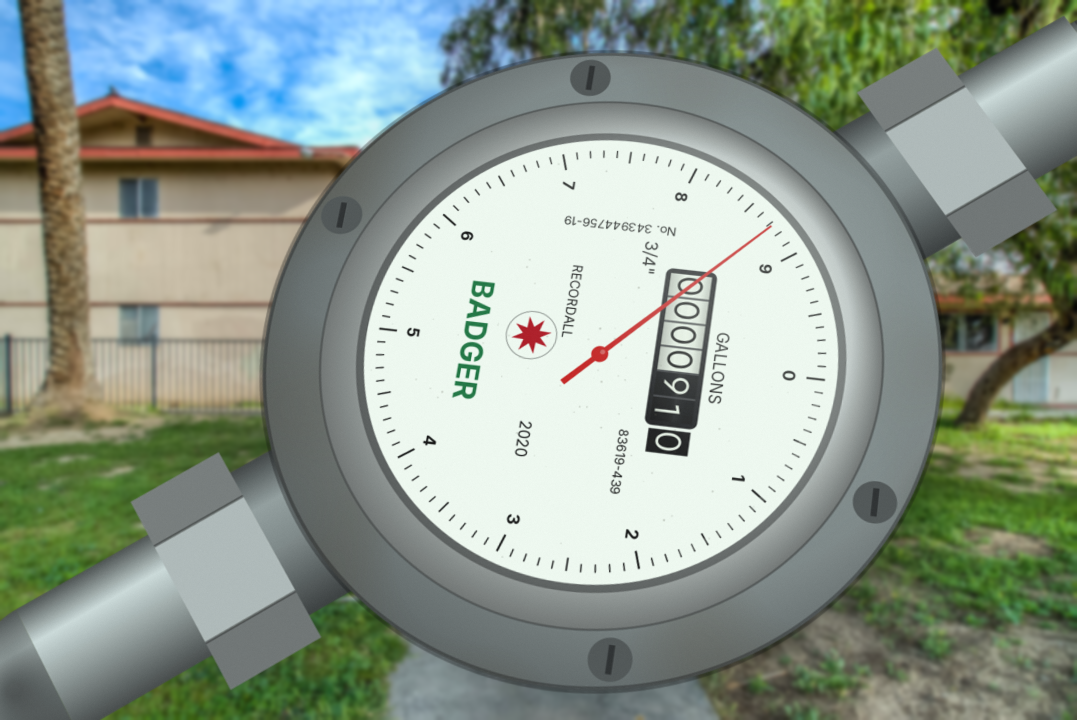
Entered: 908.7 gal
